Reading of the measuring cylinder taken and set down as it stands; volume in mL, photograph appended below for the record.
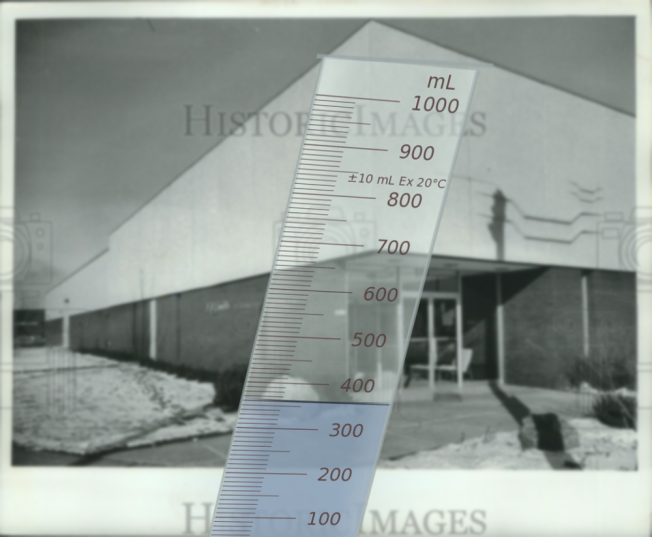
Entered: 360 mL
